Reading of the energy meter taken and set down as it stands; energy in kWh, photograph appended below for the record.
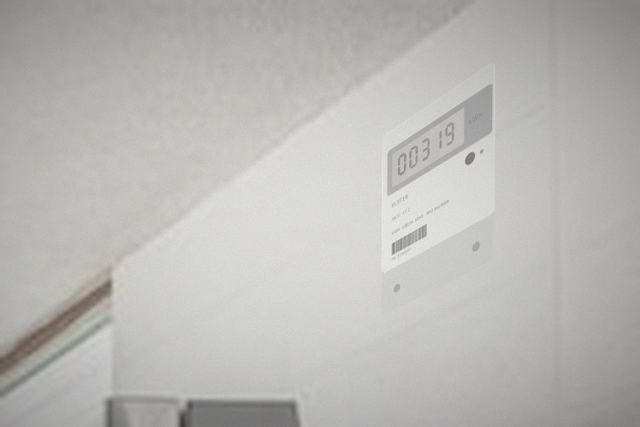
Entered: 319 kWh
